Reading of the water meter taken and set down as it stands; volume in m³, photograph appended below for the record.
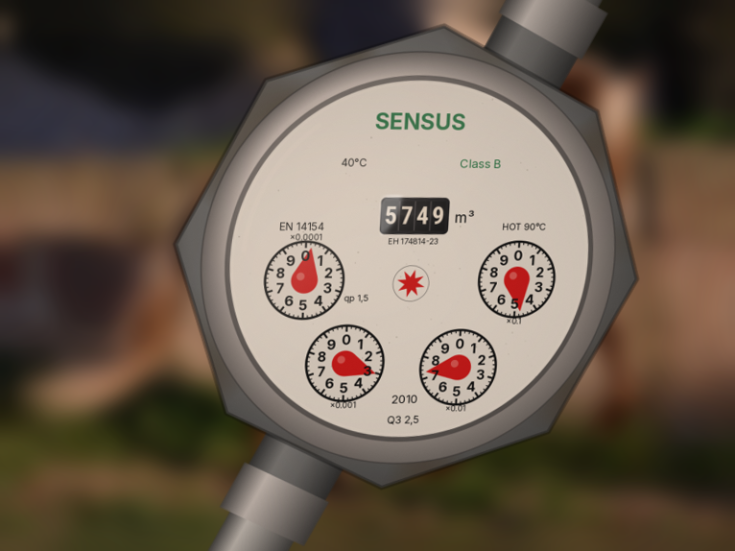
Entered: 5749.4730 m³
